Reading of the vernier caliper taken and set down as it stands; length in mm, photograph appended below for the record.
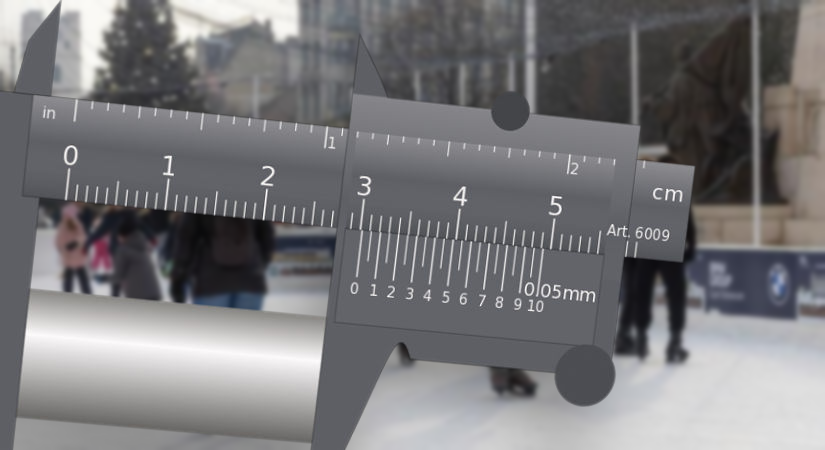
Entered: 30.2 mm
